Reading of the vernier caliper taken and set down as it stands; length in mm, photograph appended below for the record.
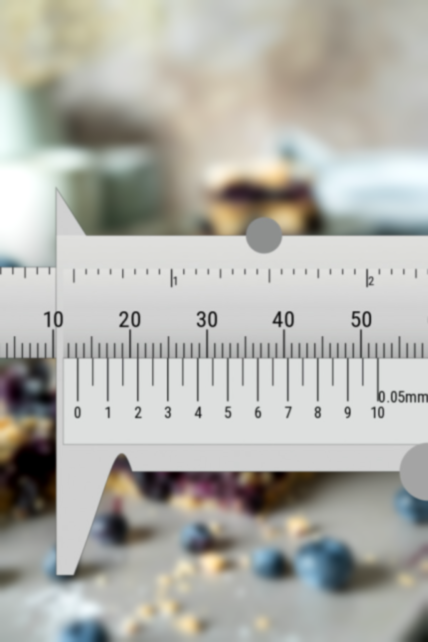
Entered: 13.2 mm
